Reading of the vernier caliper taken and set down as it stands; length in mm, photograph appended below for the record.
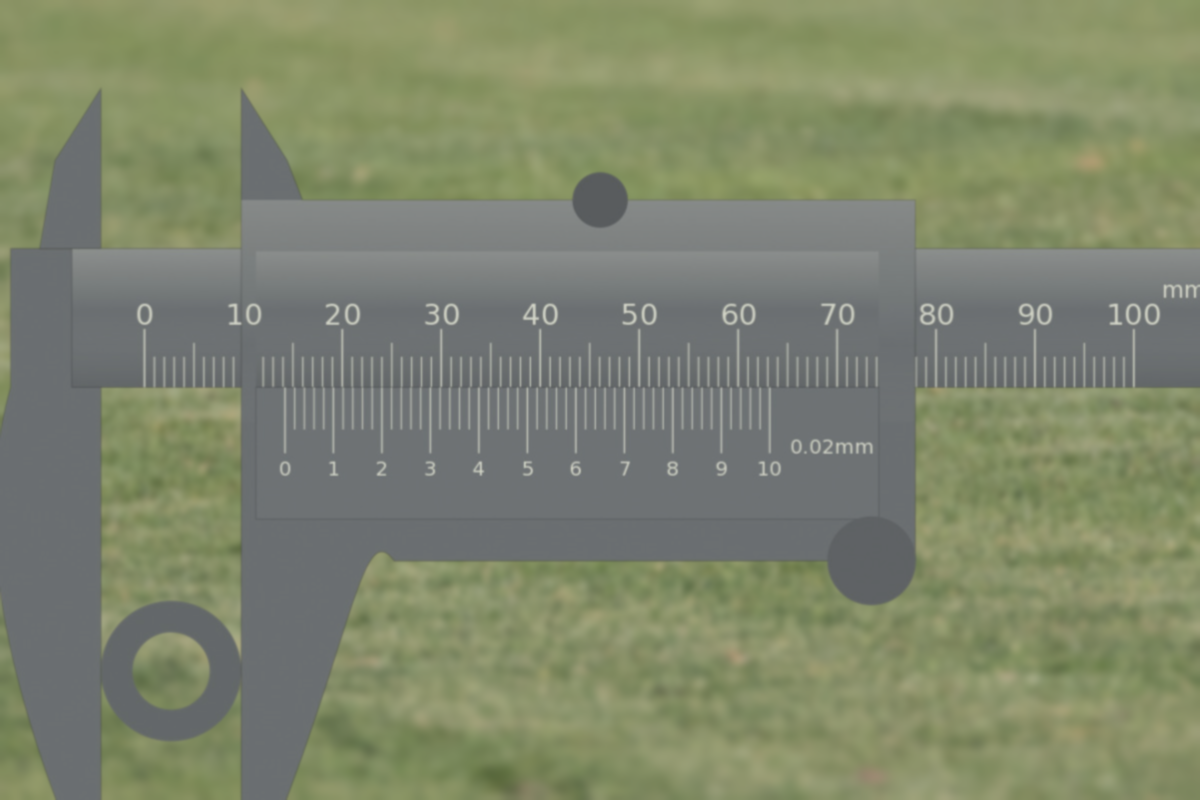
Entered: 14.2 mm
